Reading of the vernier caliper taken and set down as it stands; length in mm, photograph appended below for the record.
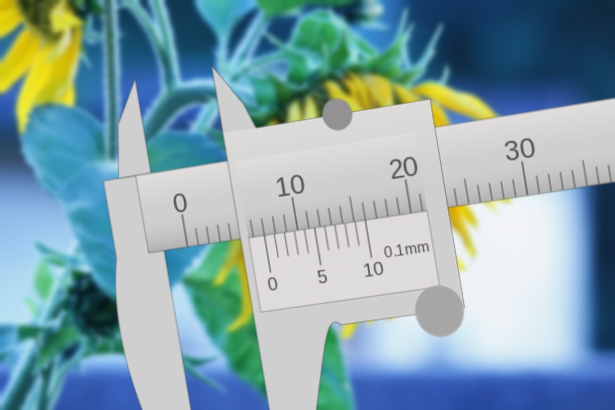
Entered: 7.0 mm
